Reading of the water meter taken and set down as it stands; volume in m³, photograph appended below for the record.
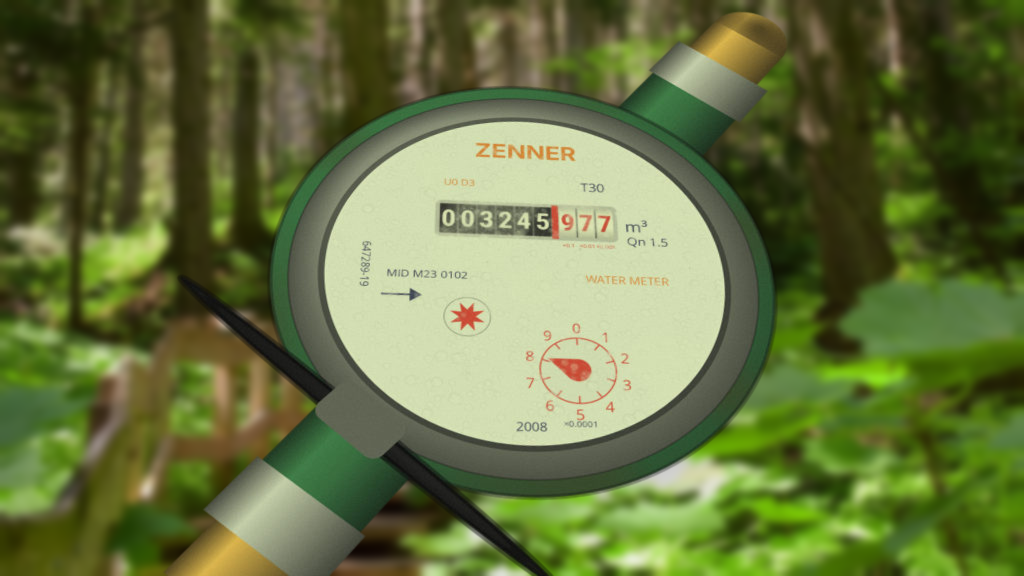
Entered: 3245.9778 m³
